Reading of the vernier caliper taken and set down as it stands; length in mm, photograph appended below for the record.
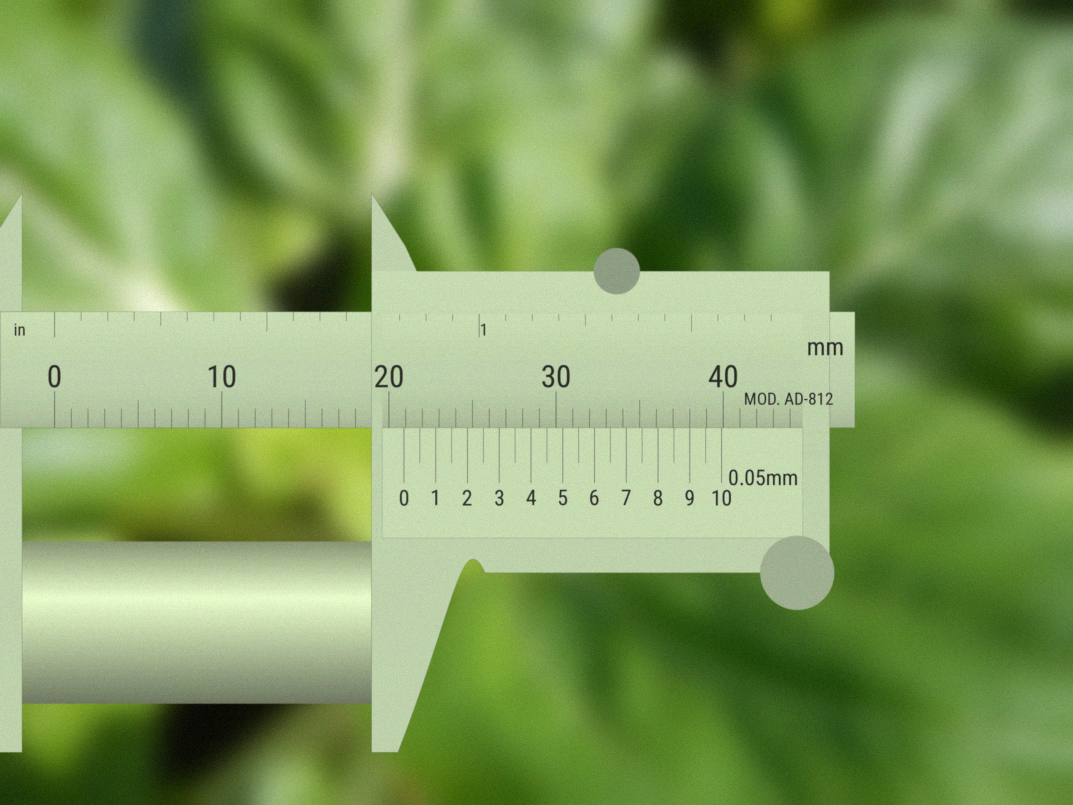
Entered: 20.9 mm
